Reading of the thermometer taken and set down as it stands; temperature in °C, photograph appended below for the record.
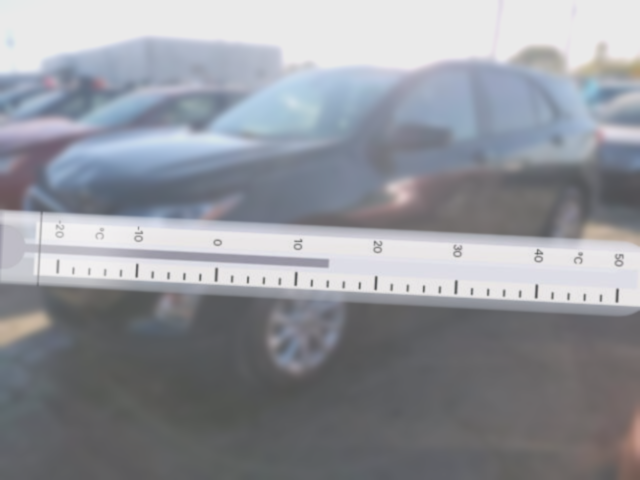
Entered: 14 °C
